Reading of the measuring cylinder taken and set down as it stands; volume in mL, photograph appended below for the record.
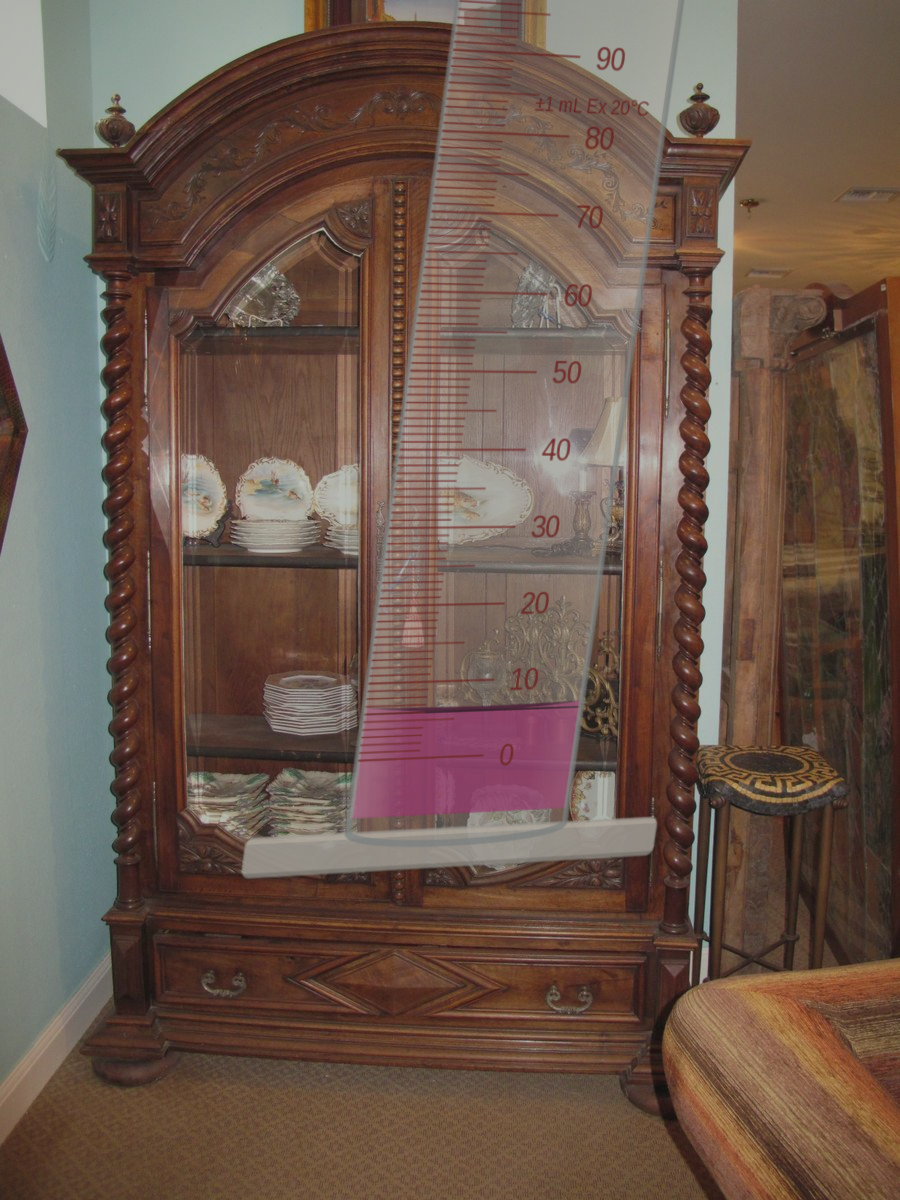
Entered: 6 mL
